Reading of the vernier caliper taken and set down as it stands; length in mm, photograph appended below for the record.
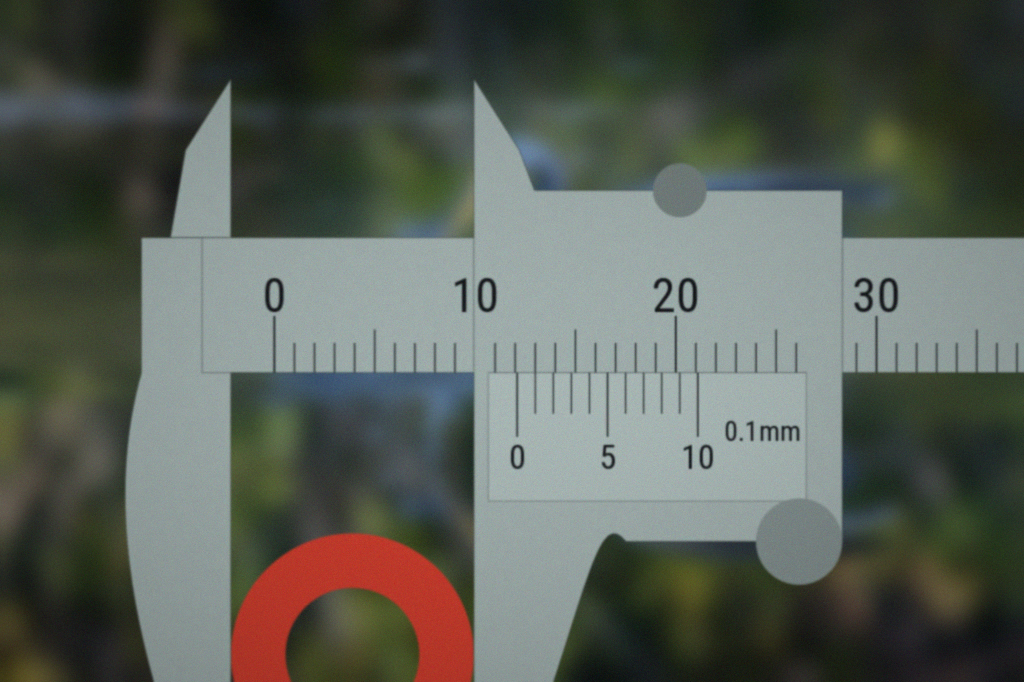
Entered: 12.1 mm
